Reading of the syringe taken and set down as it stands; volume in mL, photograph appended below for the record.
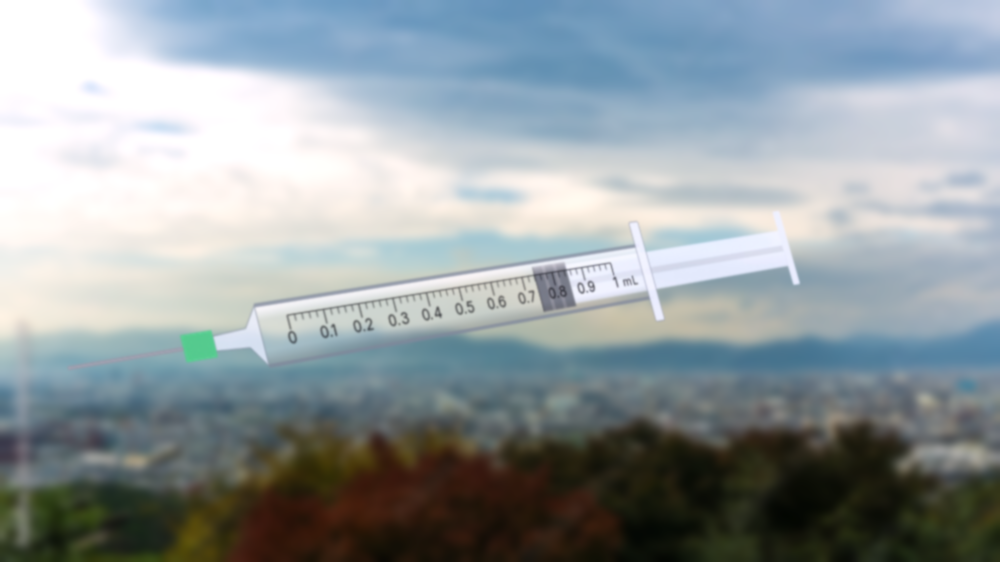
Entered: 0.74 mL
